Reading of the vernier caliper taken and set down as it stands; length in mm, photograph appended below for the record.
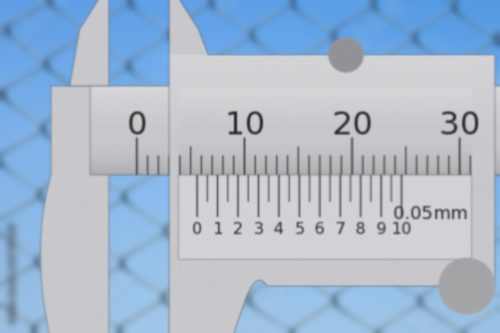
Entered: 5.6 mm
